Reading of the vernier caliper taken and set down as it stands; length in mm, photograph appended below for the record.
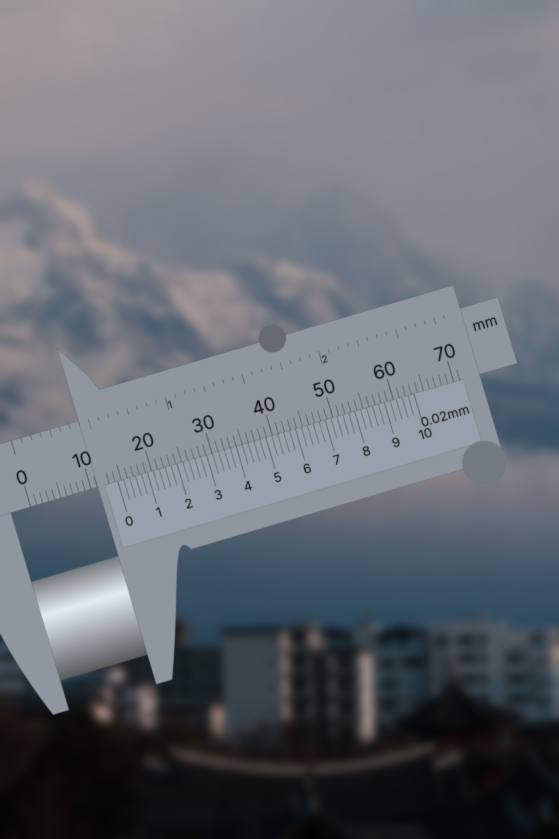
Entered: 14.4 mm
